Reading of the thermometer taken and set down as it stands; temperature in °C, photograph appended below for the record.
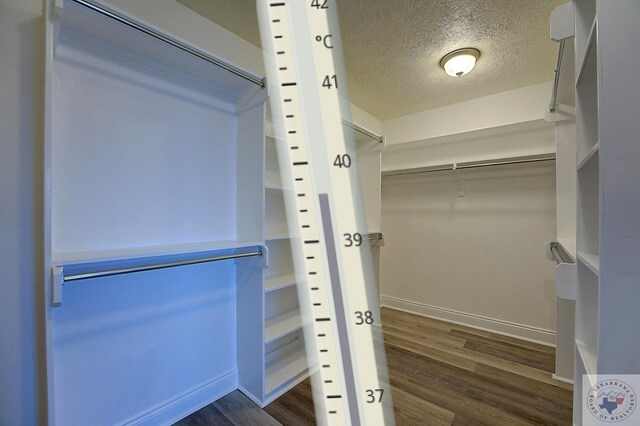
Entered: 39.6 °C
